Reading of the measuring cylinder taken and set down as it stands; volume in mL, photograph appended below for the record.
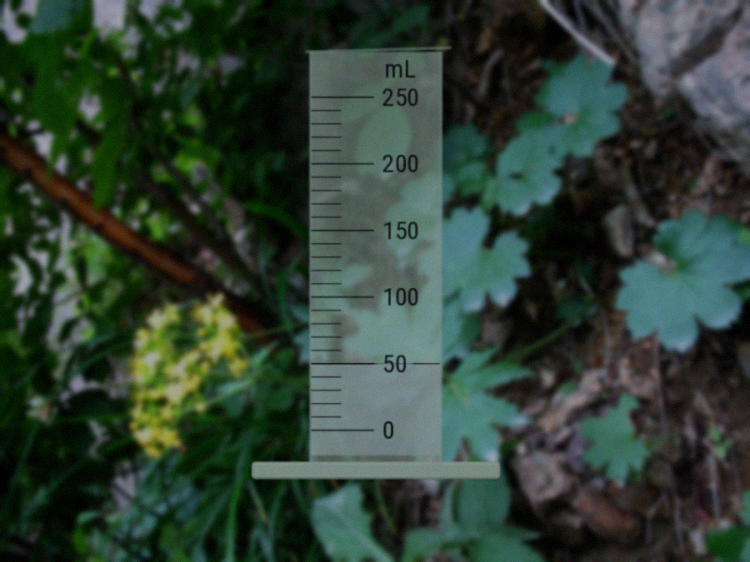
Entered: 50 mL
